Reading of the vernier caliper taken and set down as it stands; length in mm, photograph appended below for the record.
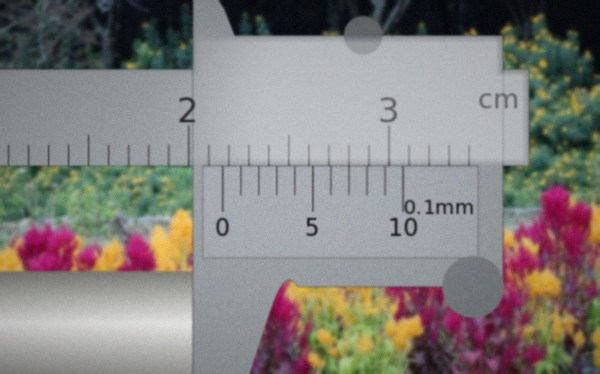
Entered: 21.7 mm
